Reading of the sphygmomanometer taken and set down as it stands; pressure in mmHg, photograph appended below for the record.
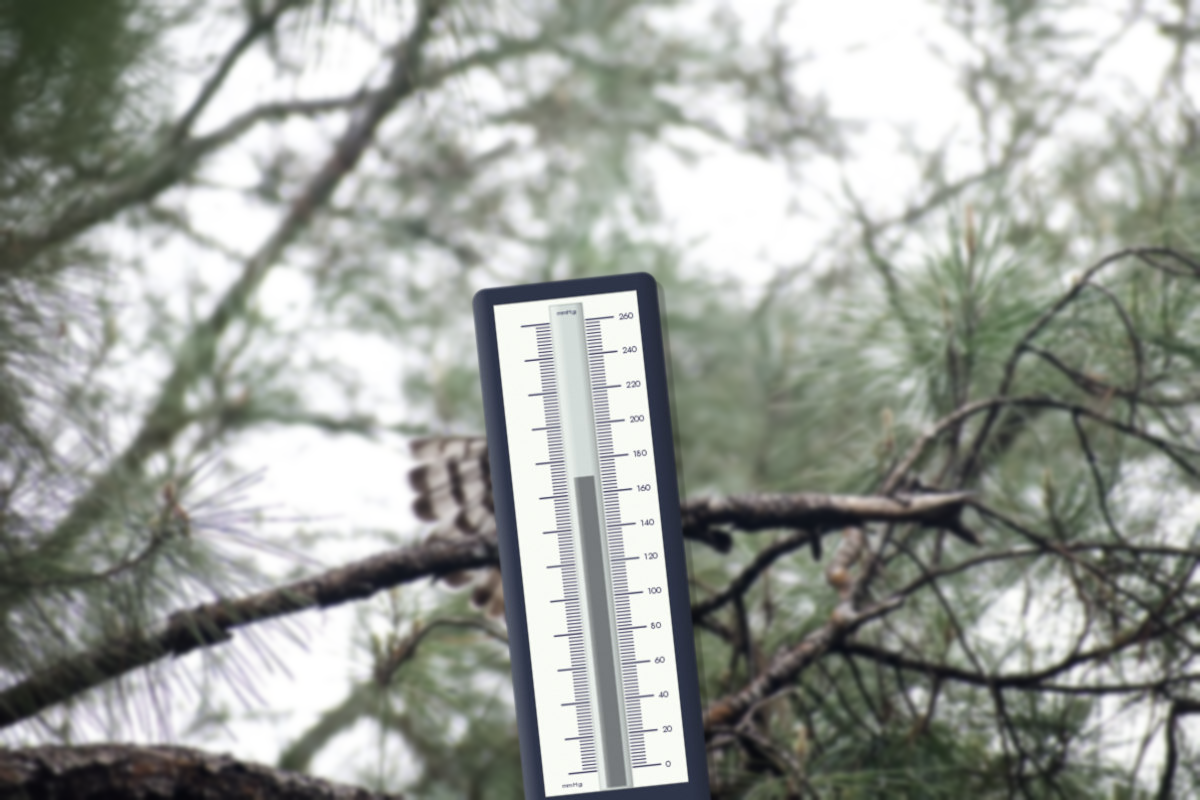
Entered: 170 mmHg
